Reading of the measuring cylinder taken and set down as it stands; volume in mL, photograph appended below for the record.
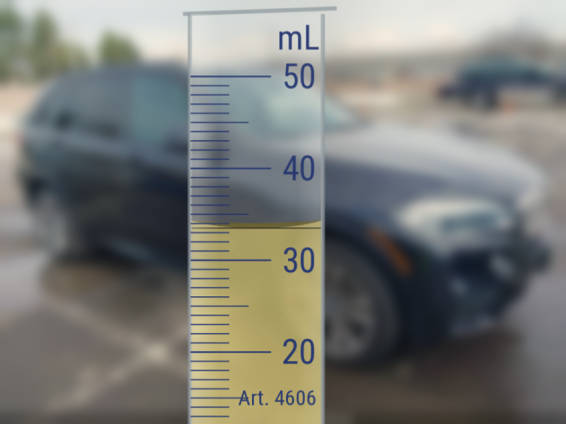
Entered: 33.5 mL
